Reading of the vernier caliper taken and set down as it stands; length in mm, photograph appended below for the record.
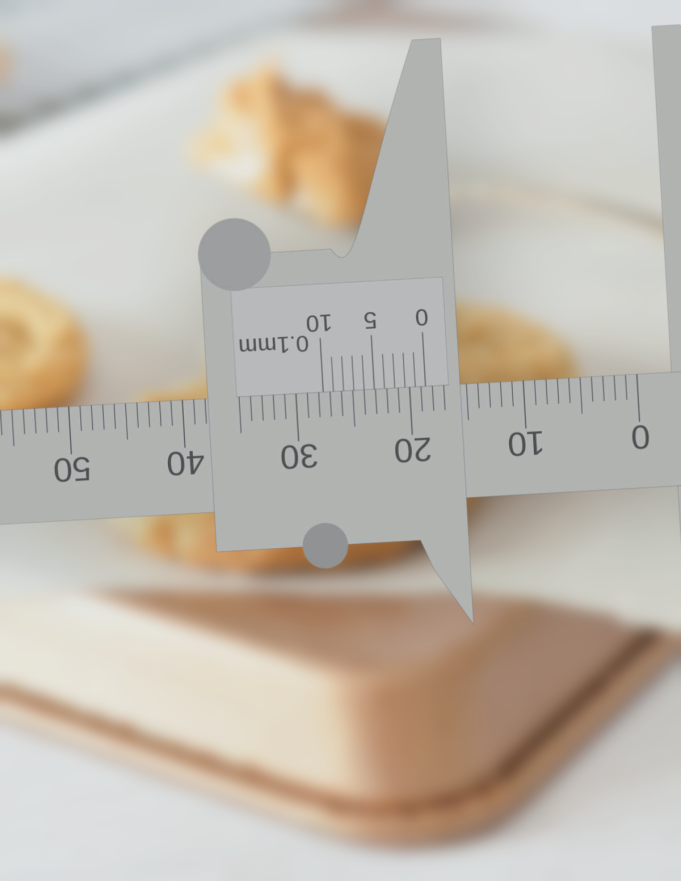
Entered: 18.6 mm
